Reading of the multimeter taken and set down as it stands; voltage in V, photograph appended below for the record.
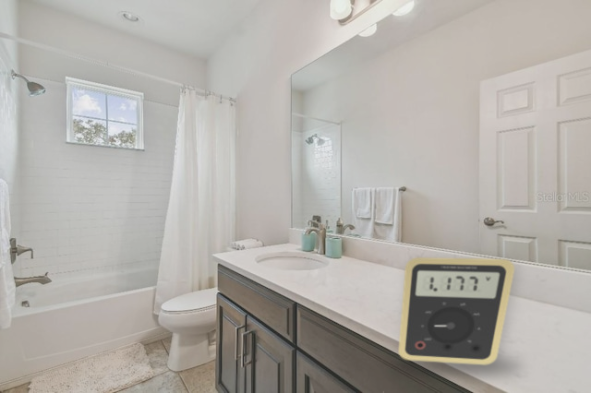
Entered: 1.177 V
